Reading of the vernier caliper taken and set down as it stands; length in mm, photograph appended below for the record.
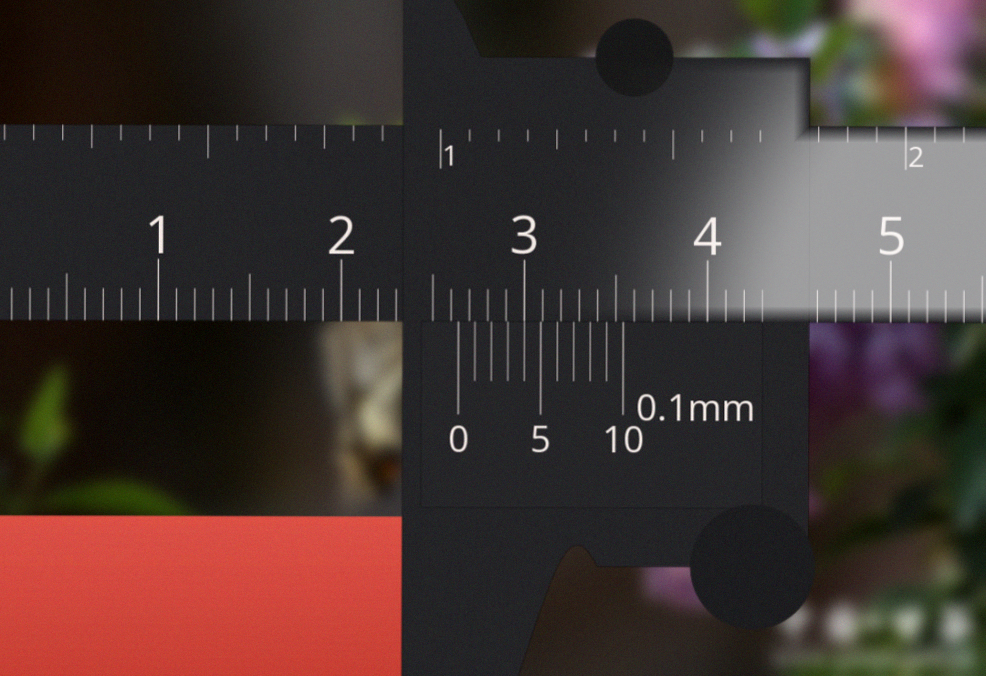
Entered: 26.4 mm
